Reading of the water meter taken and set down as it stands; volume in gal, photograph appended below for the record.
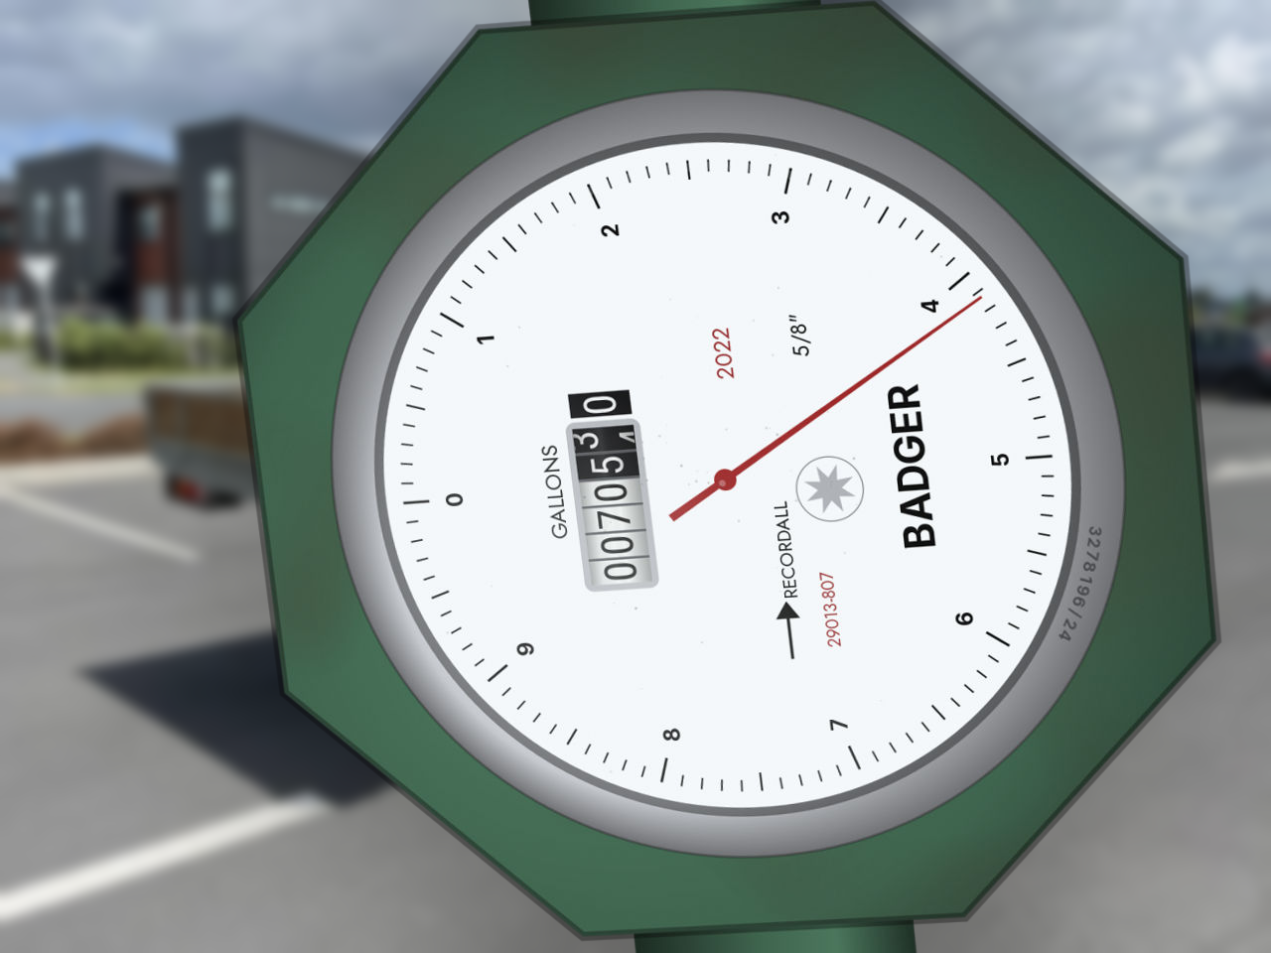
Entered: 70534.1 gal
